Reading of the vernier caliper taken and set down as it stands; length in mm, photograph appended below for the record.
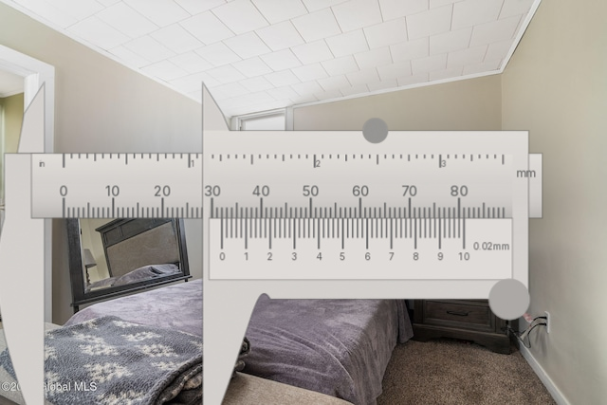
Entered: 32.0 mm
